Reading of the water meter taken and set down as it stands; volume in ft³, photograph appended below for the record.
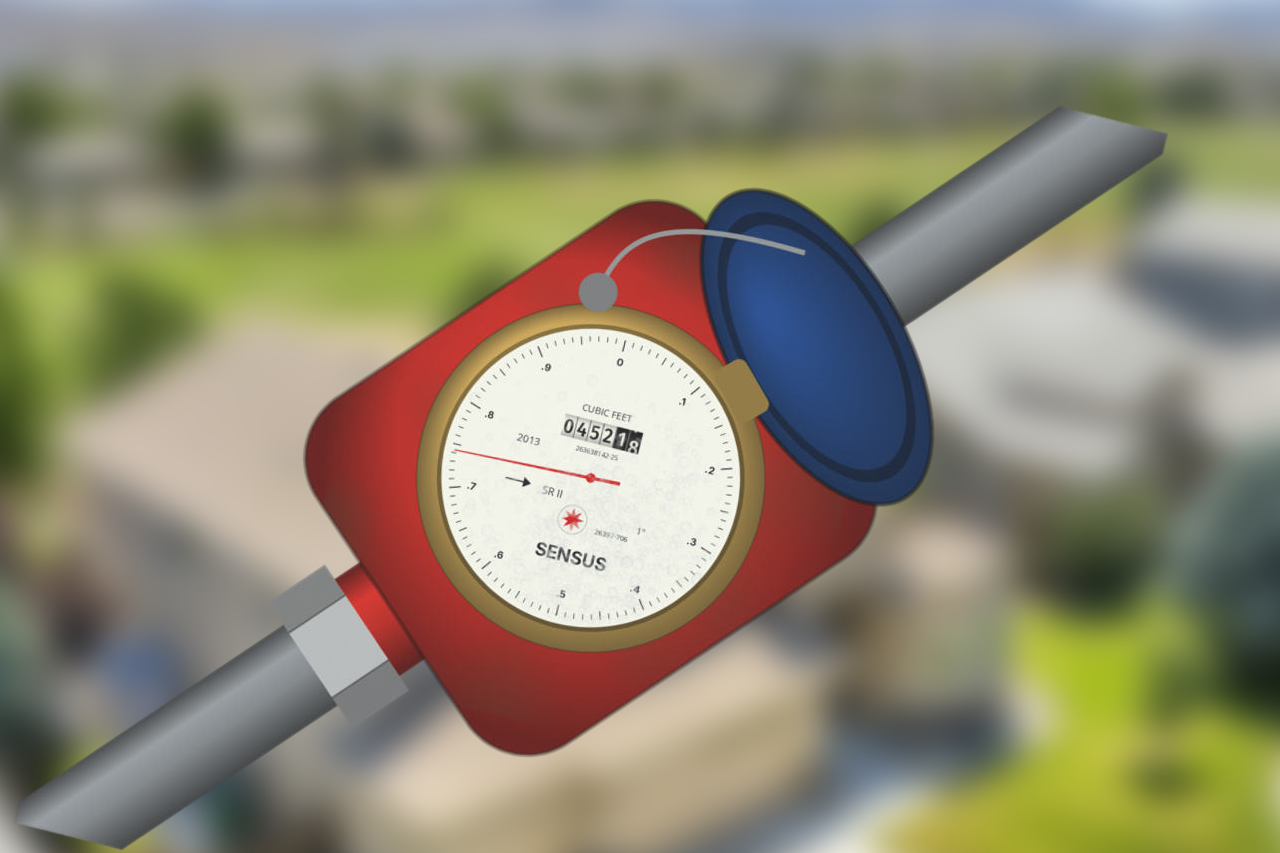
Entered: 45217.74 ft³
